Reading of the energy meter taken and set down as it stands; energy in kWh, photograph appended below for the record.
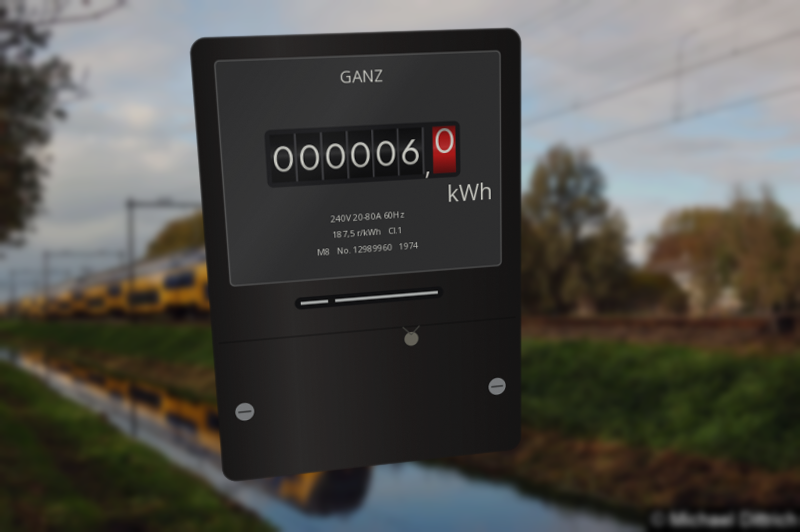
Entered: 6.0 kWh
